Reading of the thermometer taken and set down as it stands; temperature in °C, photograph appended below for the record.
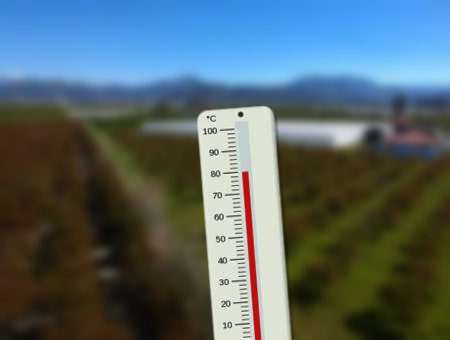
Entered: 80 °C
